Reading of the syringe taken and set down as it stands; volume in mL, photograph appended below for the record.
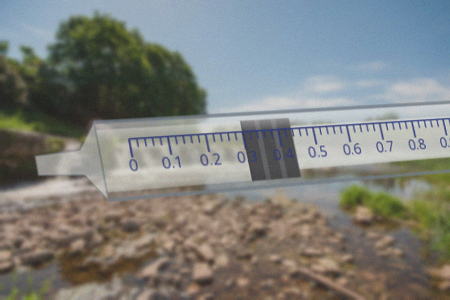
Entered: 0.3 mL
